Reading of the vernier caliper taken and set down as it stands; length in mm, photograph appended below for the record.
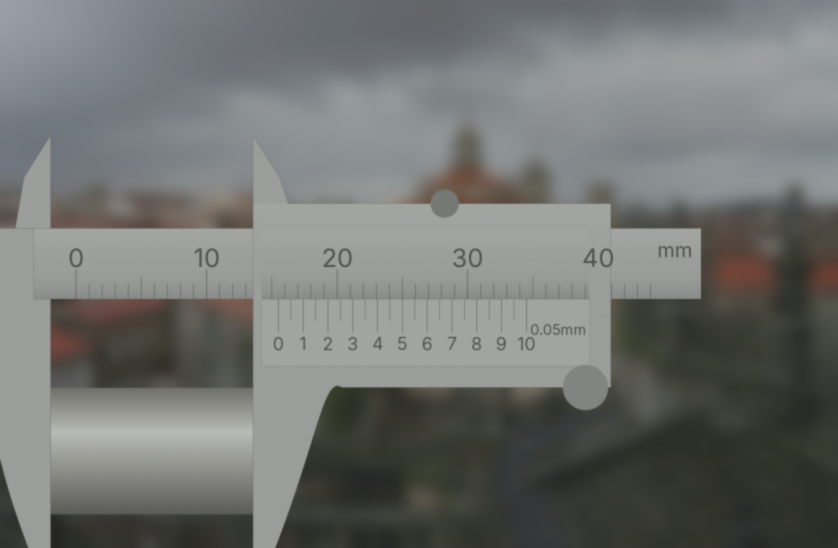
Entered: 15.5 mm
